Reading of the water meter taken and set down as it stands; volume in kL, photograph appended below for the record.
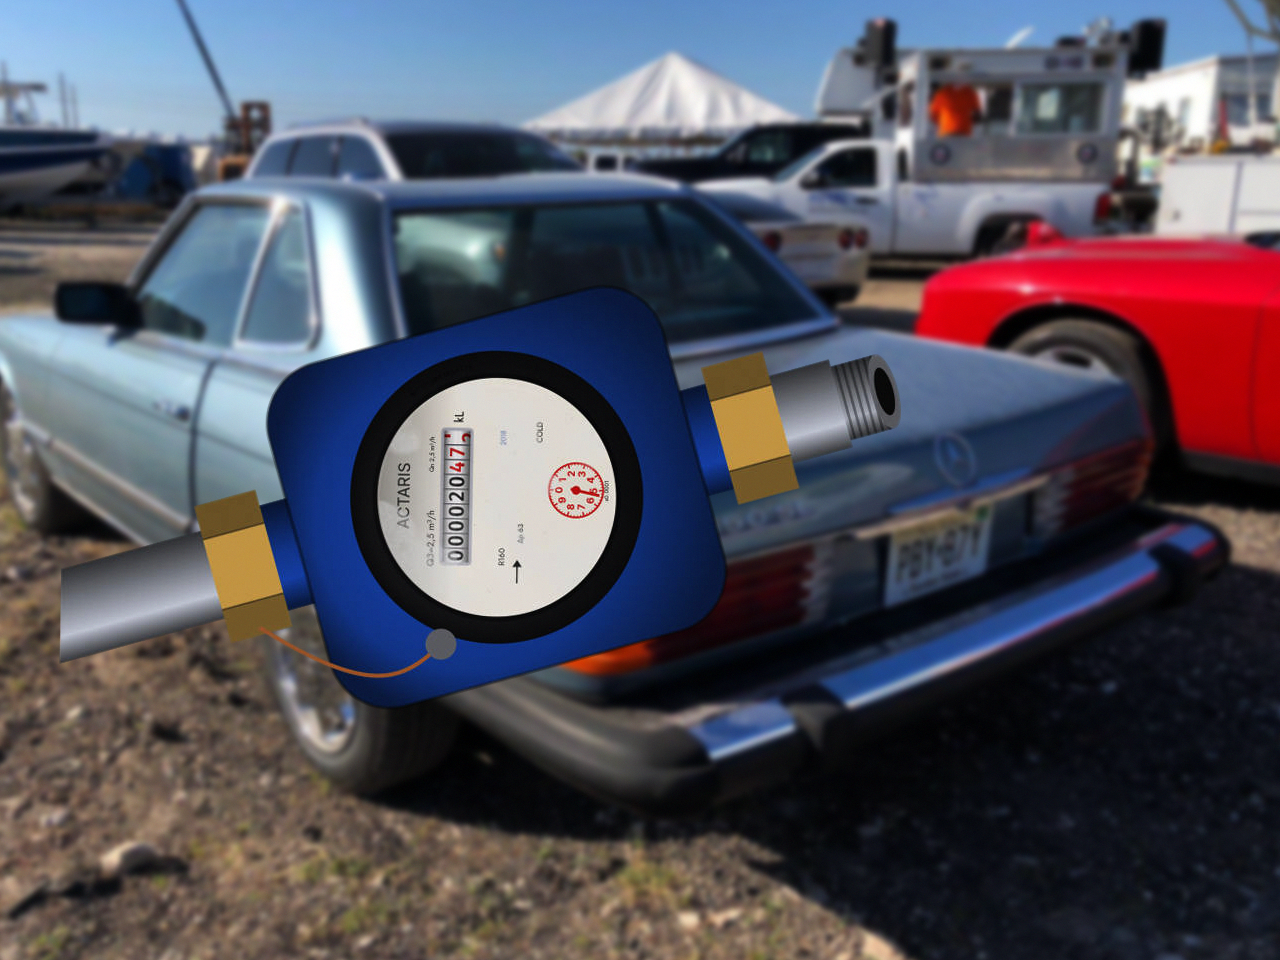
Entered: 20.4715 kL
